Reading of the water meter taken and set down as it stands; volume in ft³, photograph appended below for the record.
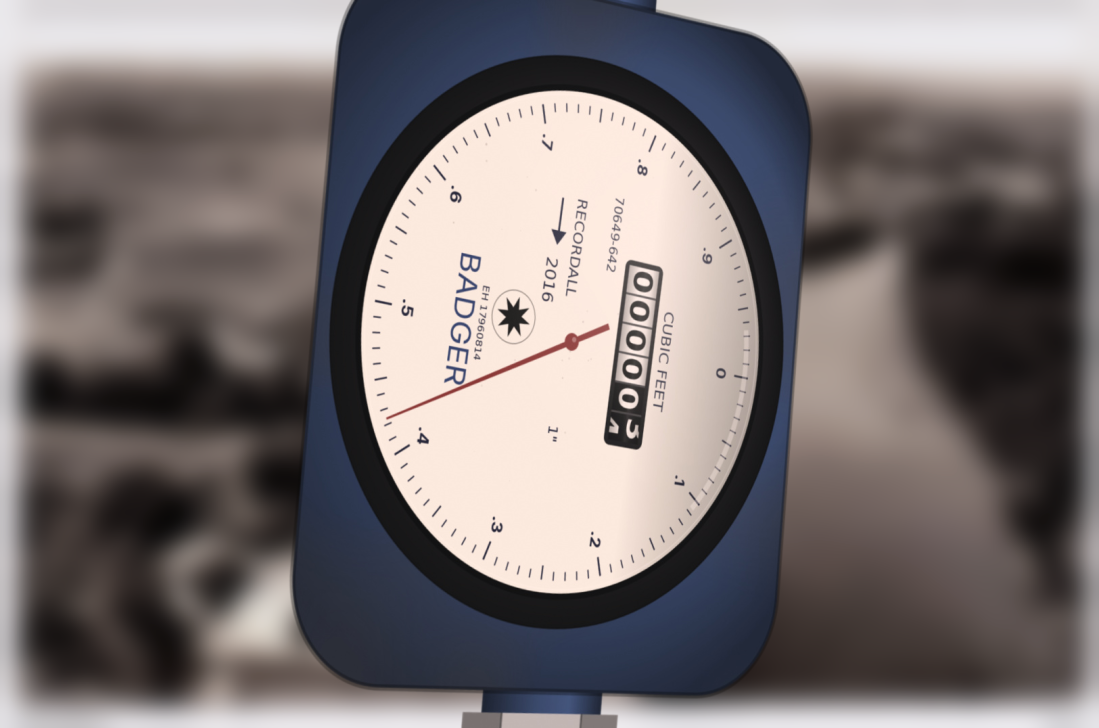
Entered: 3.42 ft³
